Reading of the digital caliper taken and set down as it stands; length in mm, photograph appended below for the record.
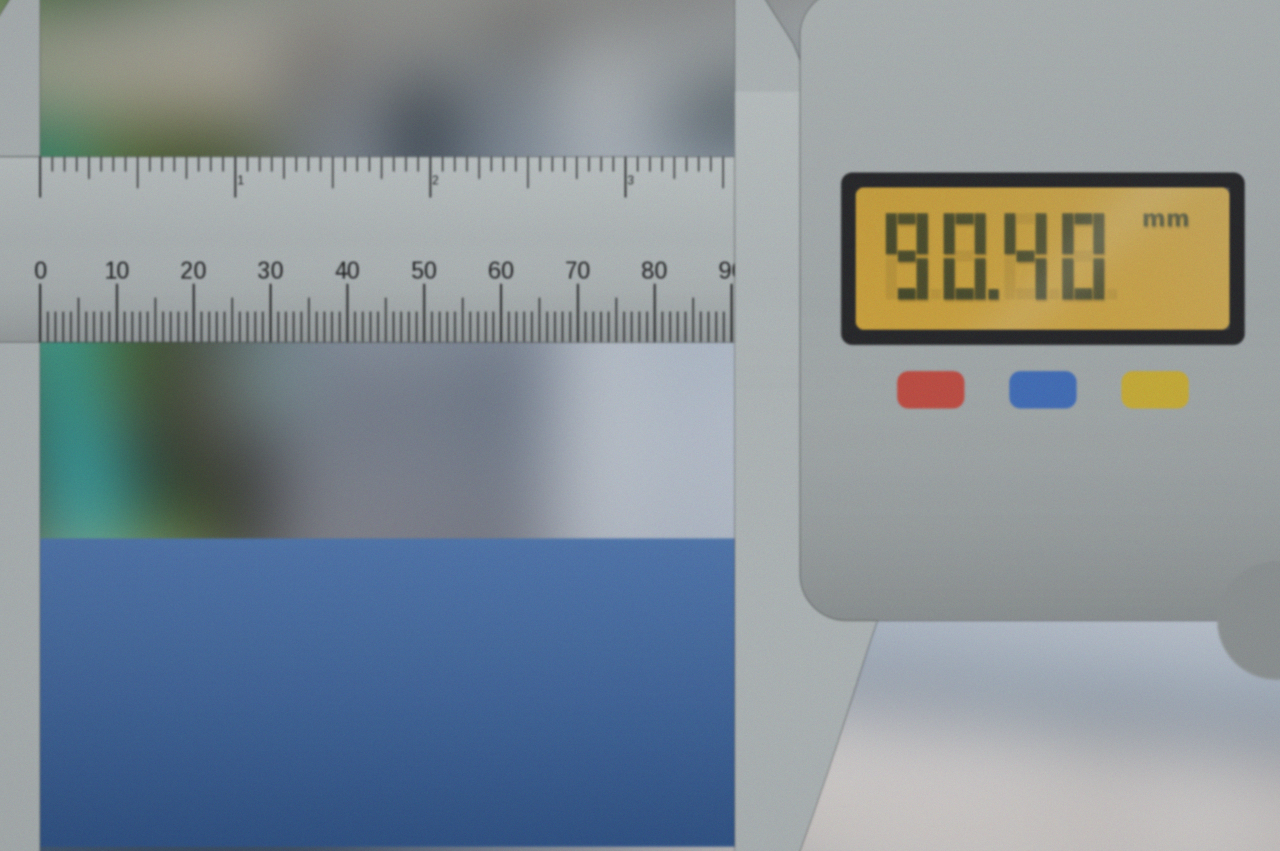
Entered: 90.40 mm
